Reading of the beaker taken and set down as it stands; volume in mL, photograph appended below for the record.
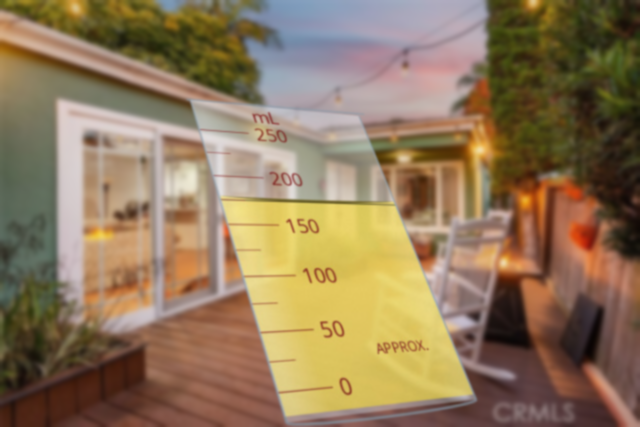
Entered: 175 mL
